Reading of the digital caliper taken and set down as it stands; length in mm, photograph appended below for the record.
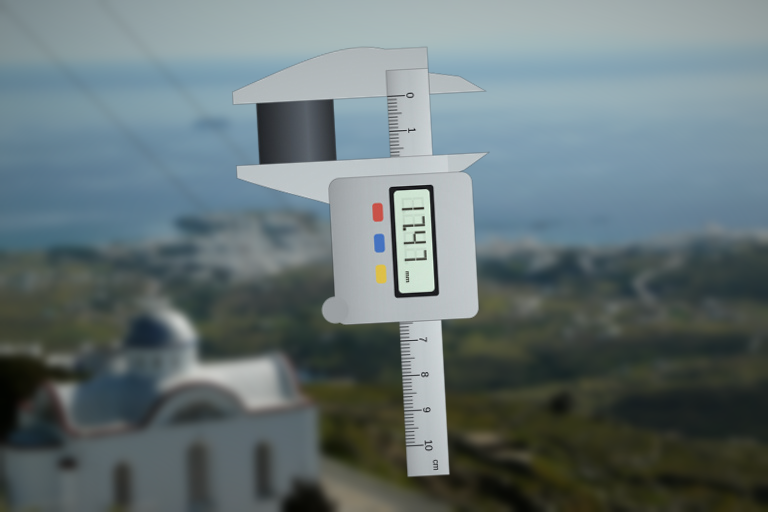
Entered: 17.47 mm
